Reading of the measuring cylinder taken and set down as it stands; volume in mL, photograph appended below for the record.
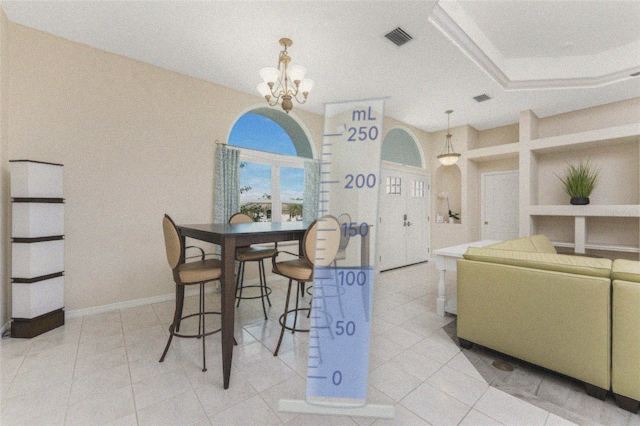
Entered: 110 mL
